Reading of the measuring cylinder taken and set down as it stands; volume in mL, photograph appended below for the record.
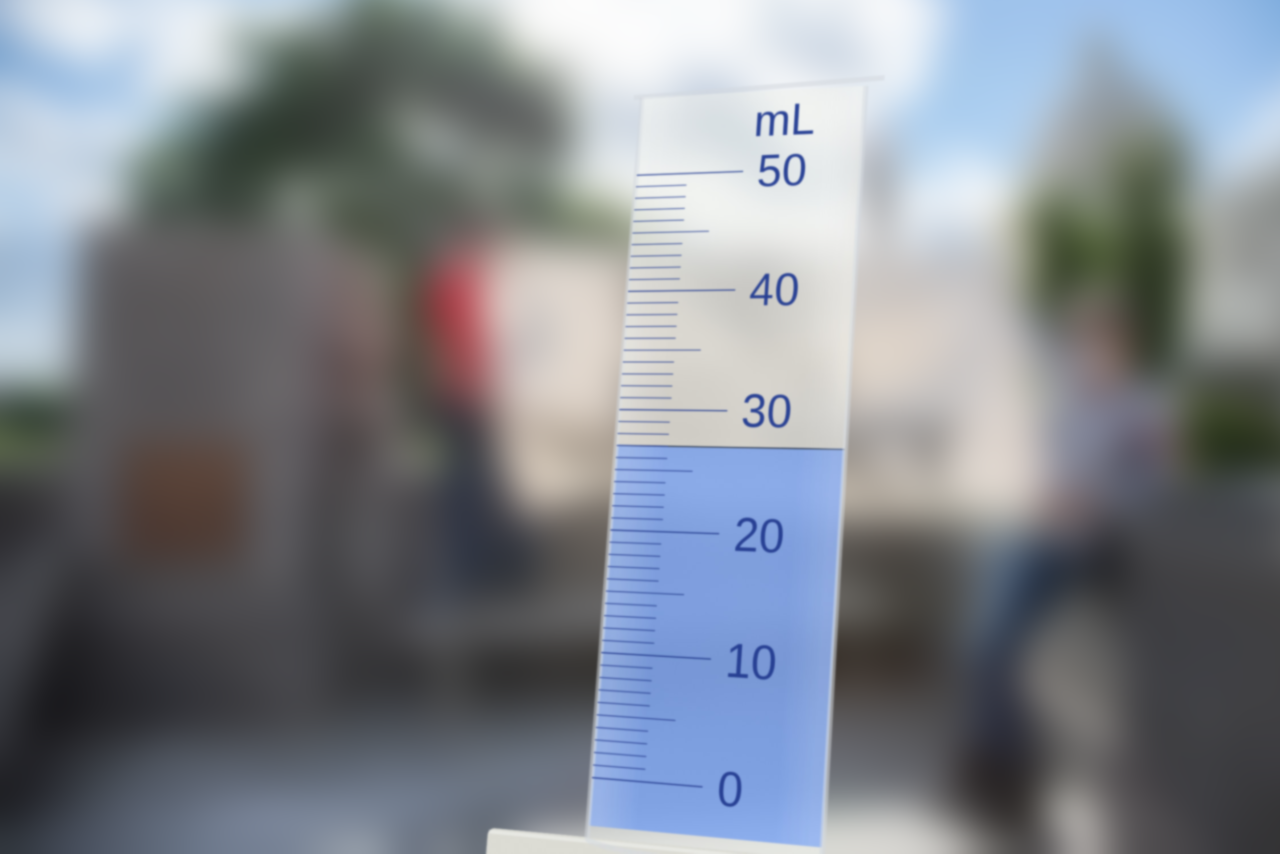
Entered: 27 mL
